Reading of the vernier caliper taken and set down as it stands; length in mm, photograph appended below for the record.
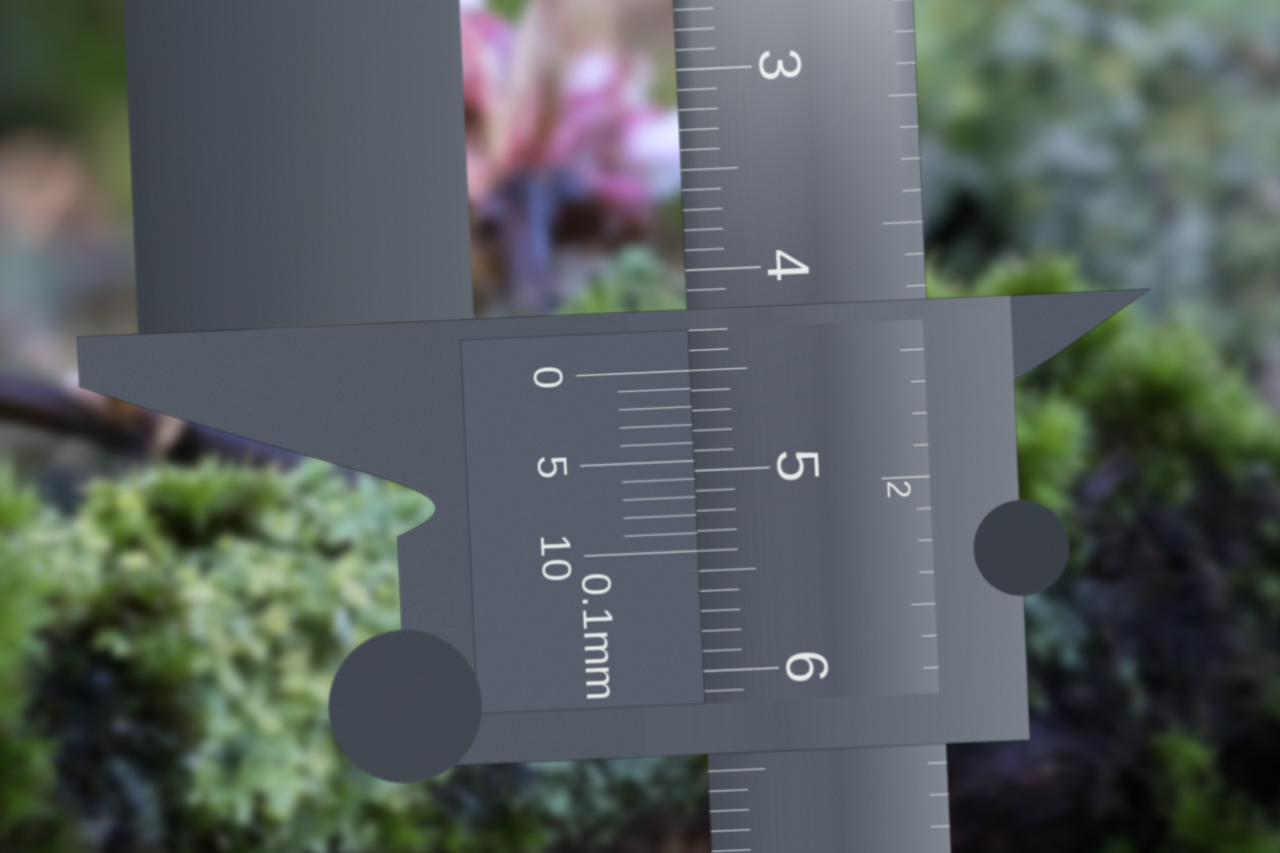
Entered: 45.0 mm
